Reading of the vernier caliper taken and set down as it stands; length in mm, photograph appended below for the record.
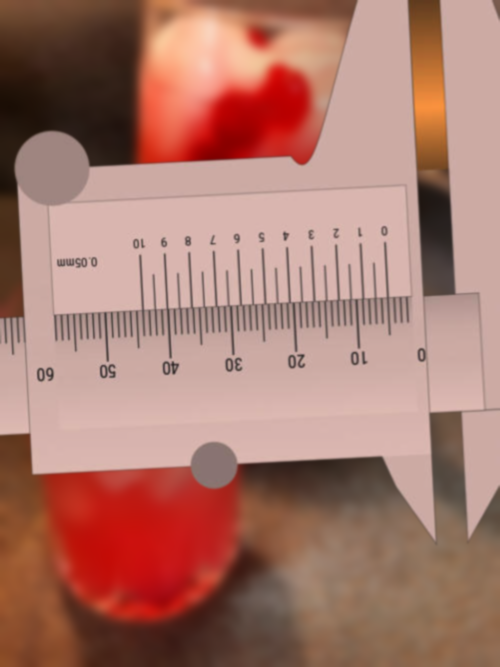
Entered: 5.0 mm
